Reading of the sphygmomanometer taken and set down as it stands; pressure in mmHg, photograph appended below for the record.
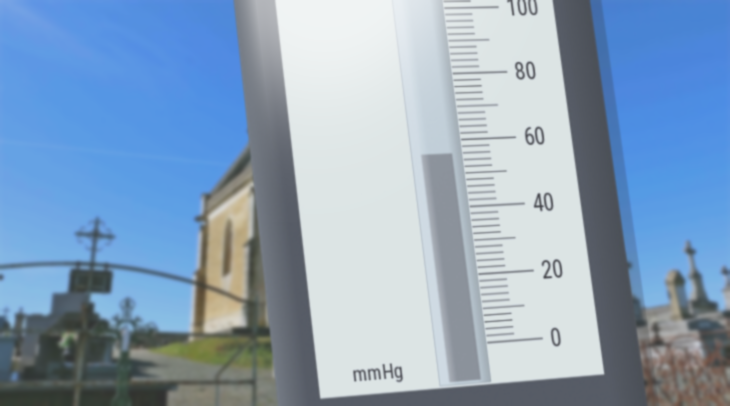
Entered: 56 mmHg
